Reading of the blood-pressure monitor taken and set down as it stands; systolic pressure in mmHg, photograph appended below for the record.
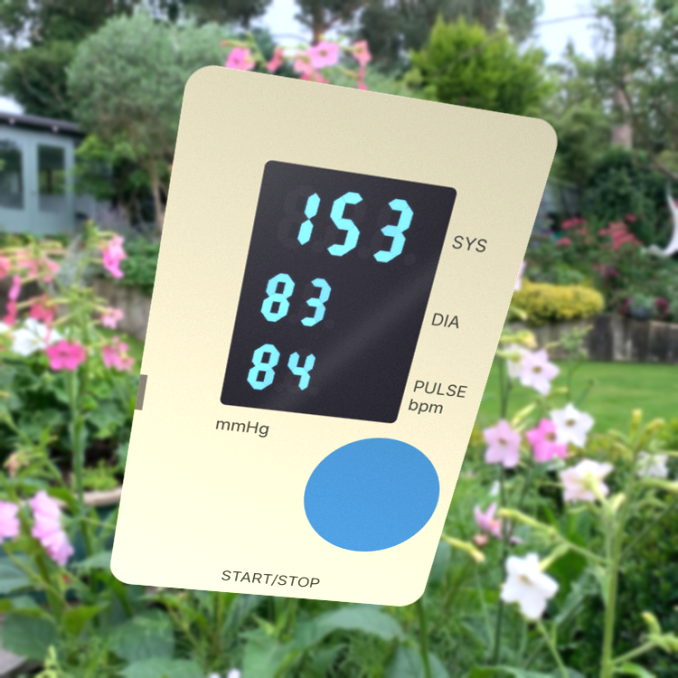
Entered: 153 mmHg
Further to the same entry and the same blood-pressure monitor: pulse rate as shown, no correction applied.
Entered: 84 bpm
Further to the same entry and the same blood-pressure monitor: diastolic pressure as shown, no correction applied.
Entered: 83 mmHg
